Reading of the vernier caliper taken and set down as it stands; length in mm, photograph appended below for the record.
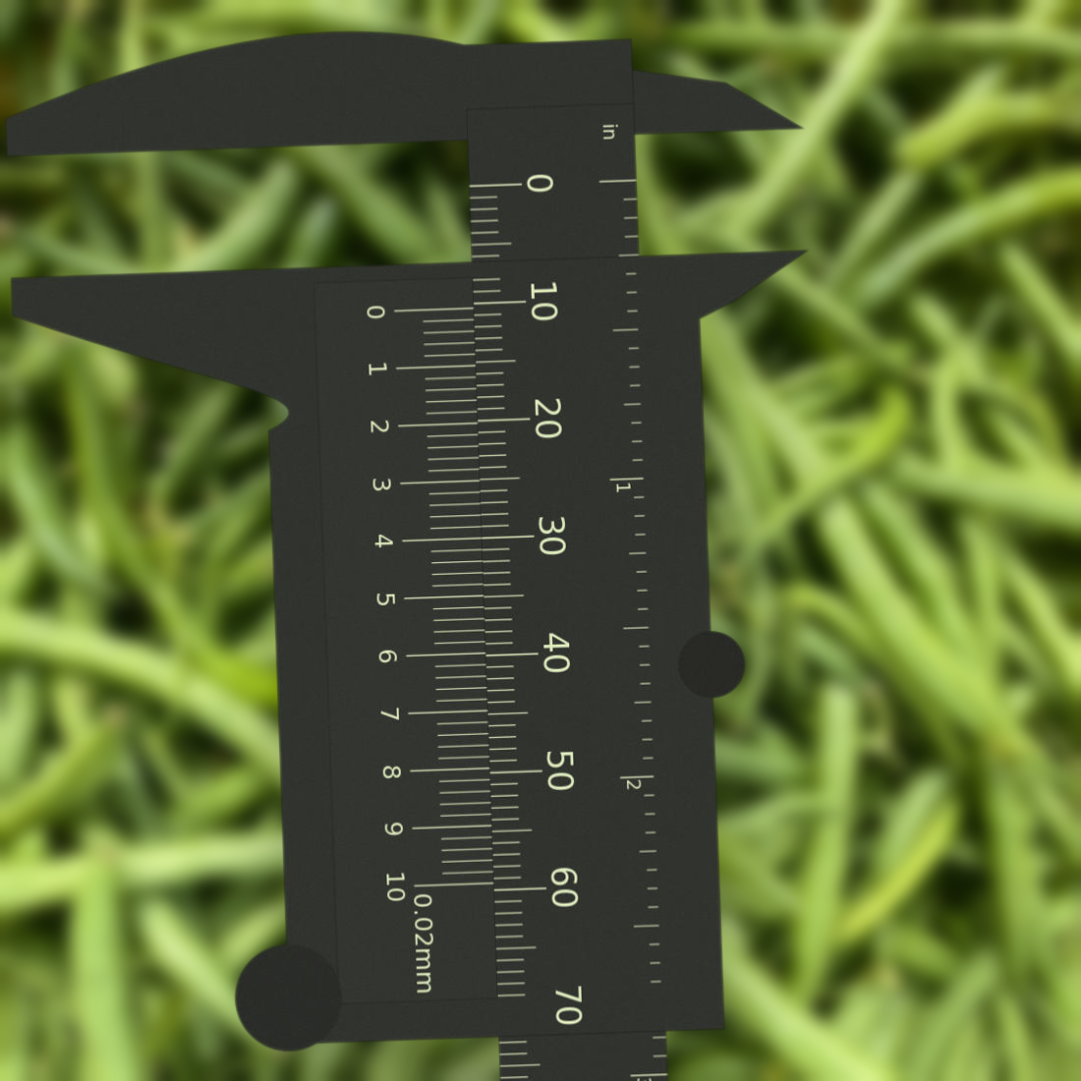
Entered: 10.4 mm
